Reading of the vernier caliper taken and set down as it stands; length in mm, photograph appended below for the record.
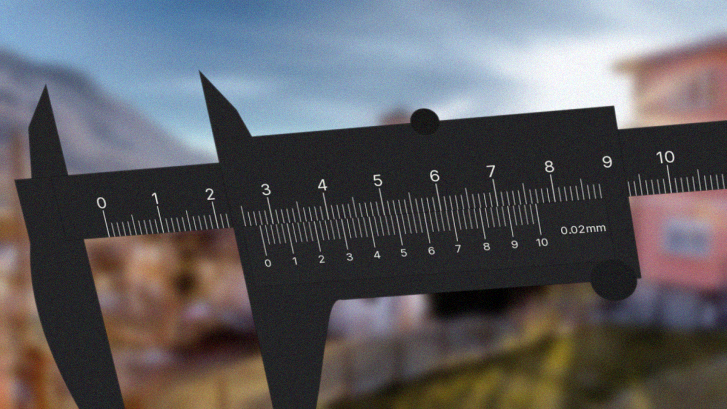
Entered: 27.6 mm
